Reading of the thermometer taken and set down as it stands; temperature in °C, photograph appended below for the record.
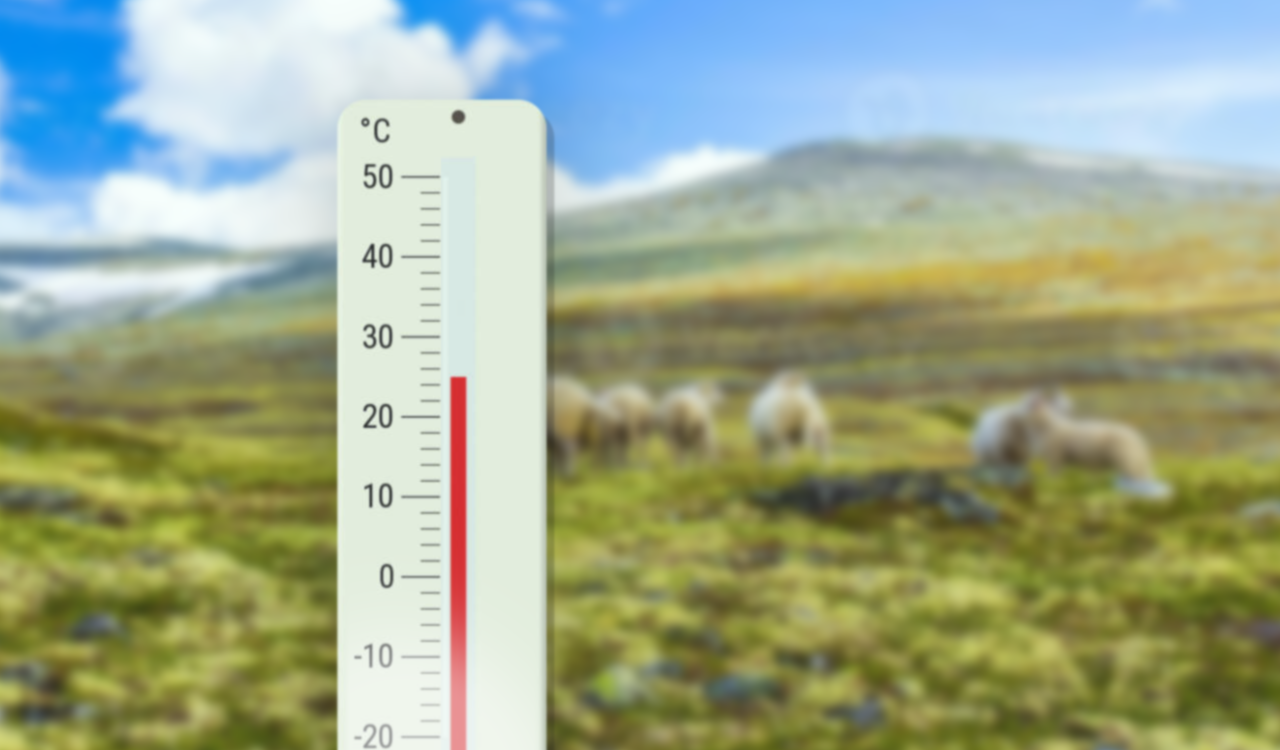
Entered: 25 °C
